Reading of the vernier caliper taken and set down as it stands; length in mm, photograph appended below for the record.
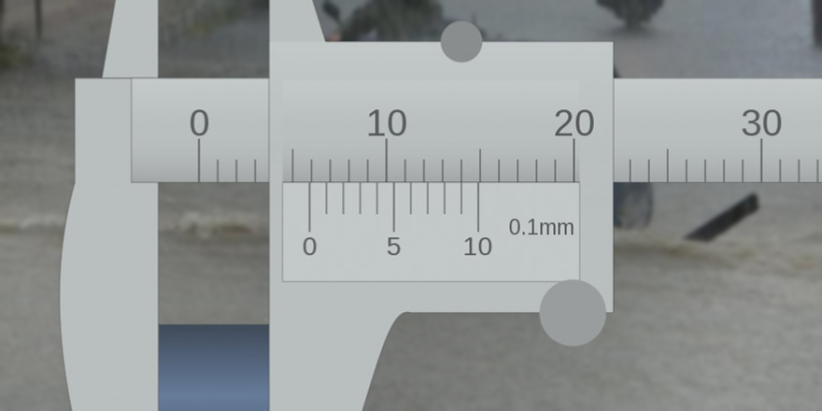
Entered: 5.9 mm
